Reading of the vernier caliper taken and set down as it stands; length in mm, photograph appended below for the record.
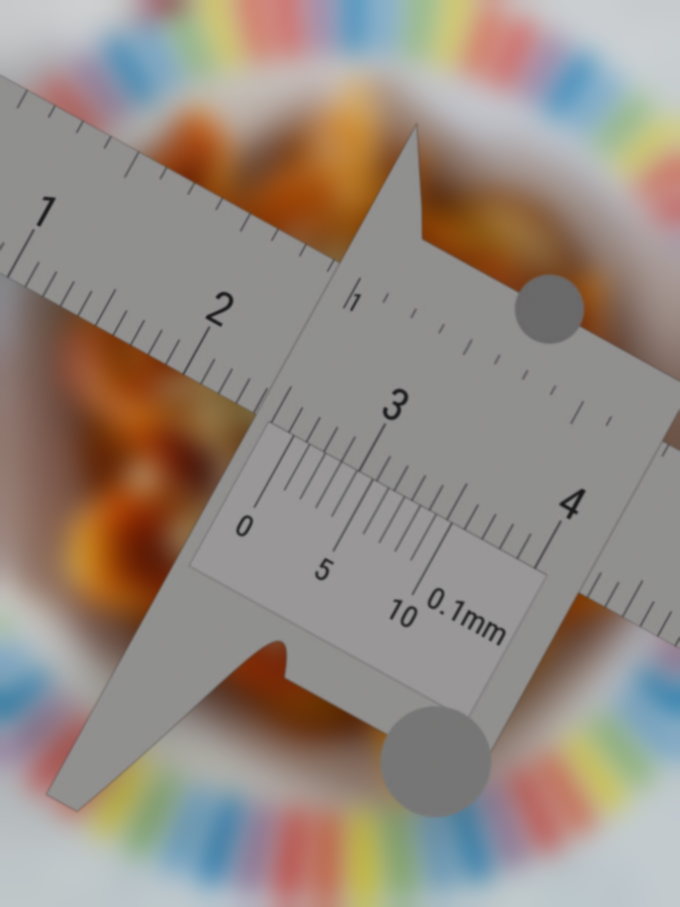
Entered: 26.3 mm
